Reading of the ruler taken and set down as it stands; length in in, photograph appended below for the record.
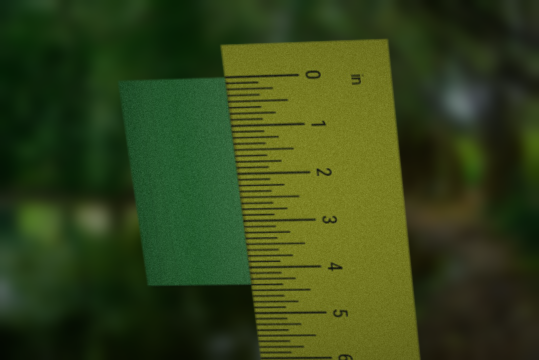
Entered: 4.375 in
